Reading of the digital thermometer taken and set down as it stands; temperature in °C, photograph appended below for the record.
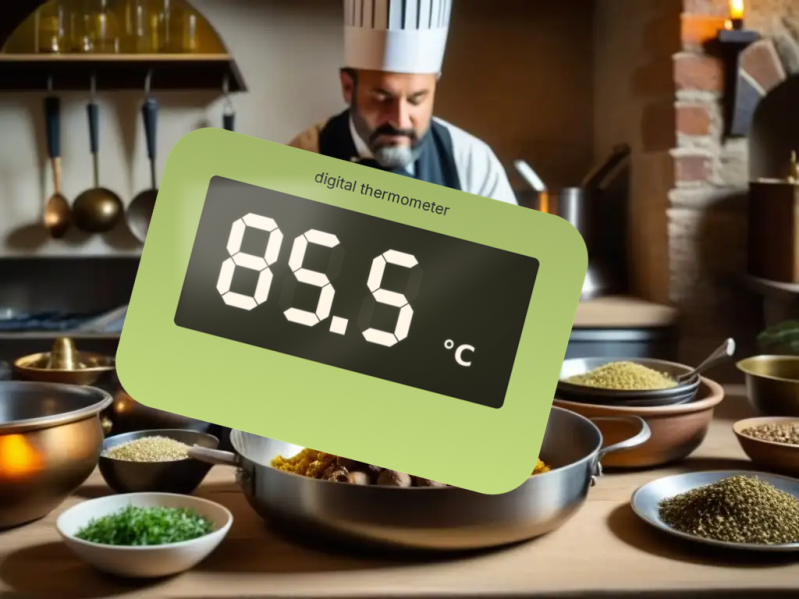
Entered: 85.5 °C
